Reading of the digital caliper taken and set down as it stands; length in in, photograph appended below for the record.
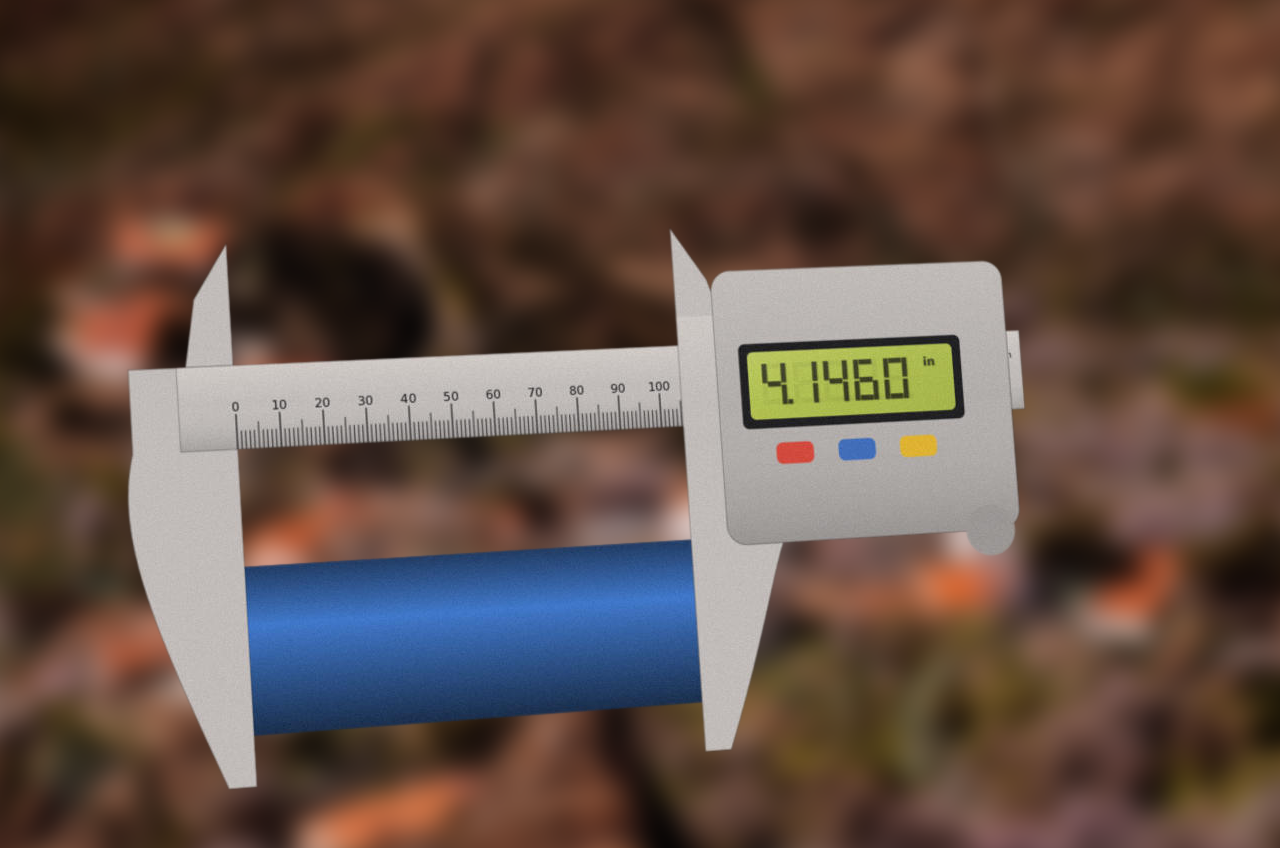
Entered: 4.1460 in
